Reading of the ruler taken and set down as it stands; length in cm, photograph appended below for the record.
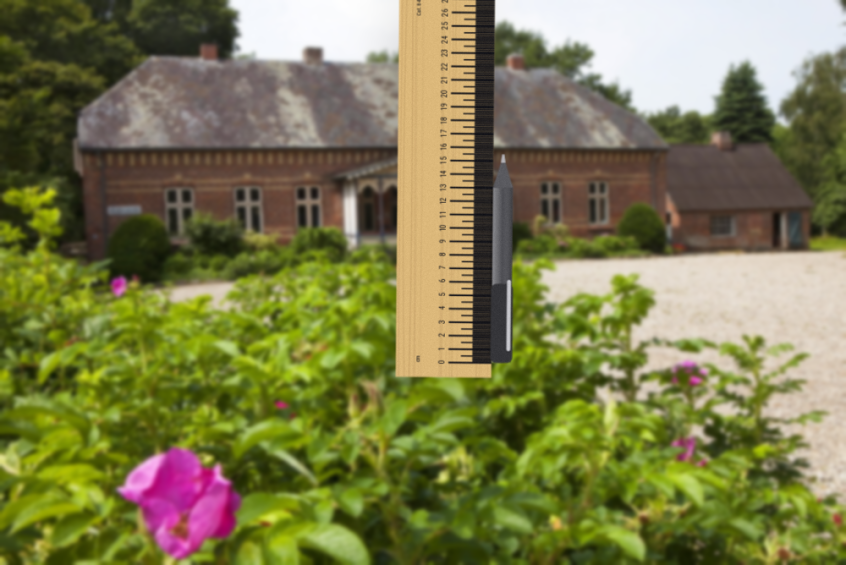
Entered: 15.5 cm
